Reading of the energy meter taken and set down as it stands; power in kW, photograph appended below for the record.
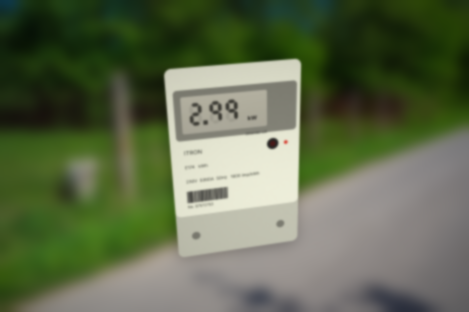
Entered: 2.99 kW
